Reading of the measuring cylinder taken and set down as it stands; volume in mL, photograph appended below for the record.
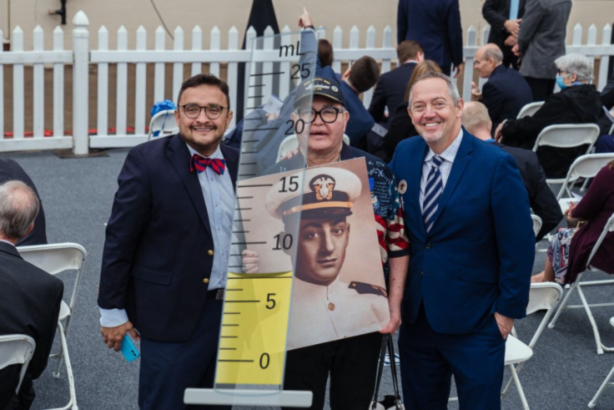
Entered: 7 mL
